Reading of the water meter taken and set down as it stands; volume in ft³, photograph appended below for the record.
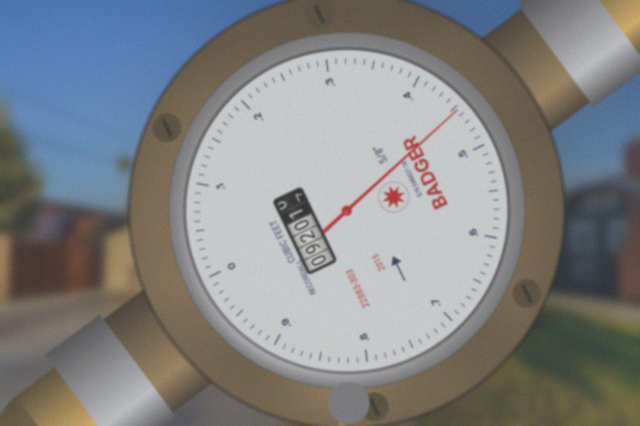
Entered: 92016.45 ft³
